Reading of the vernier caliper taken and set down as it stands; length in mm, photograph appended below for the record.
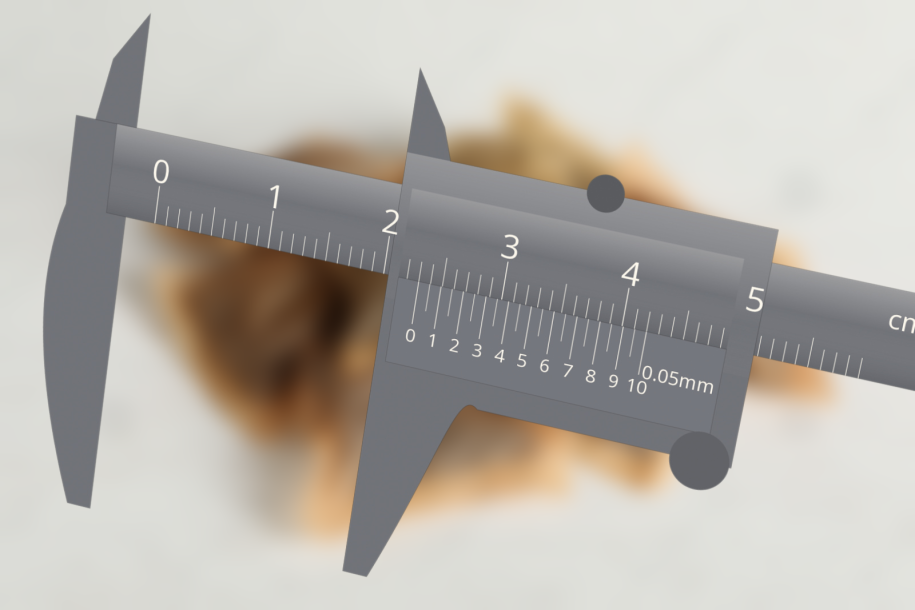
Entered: 23.0 mm
